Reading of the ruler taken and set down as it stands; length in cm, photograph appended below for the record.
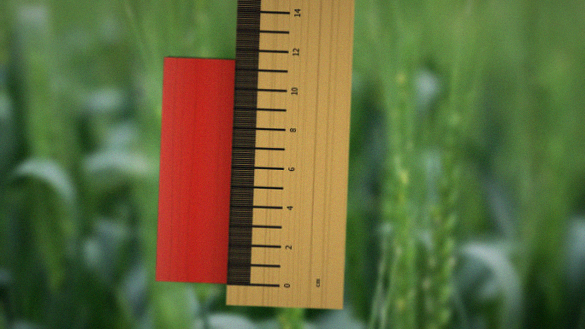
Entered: 11.5 cm
